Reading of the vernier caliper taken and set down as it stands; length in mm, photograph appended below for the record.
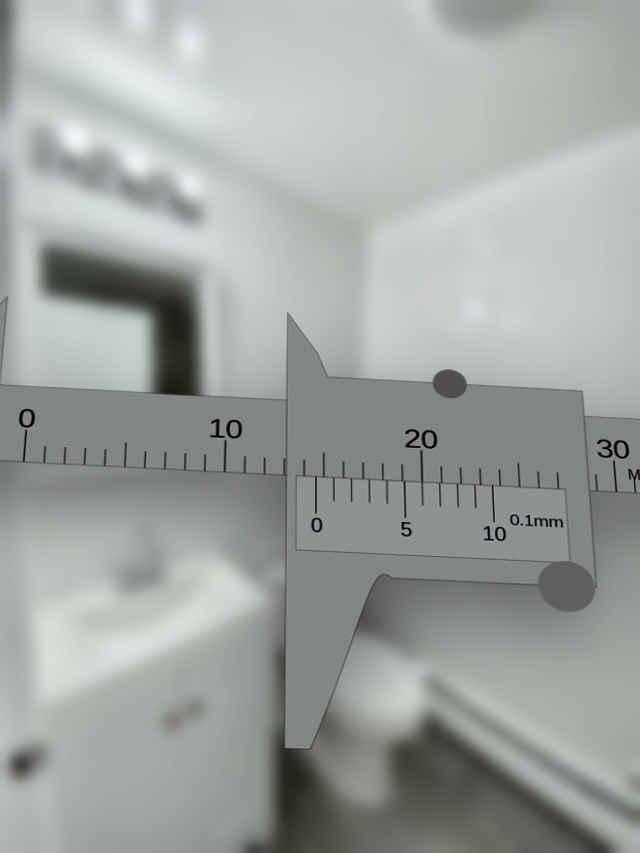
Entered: 14.6 mm
